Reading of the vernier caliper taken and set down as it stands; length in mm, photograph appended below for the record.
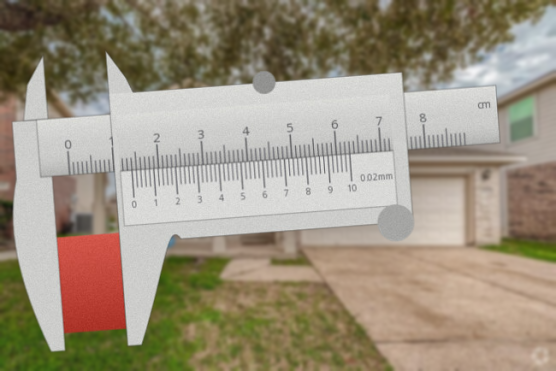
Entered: 14.0 mm
